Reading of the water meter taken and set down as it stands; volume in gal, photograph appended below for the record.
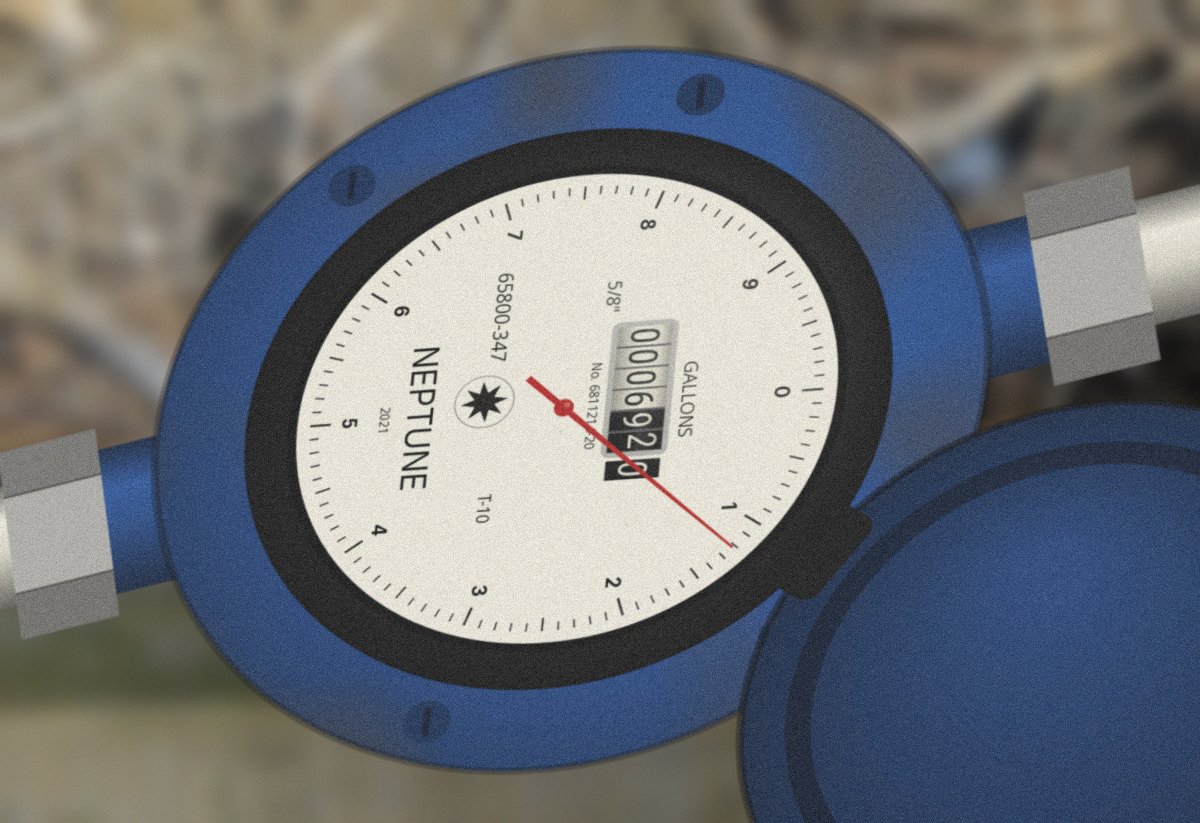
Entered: 6921.2 gal
